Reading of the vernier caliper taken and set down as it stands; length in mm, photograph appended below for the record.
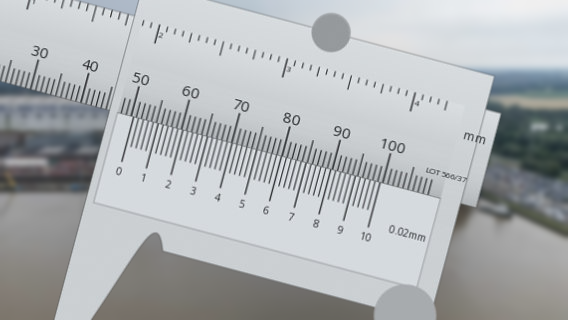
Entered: 50.5 mm
